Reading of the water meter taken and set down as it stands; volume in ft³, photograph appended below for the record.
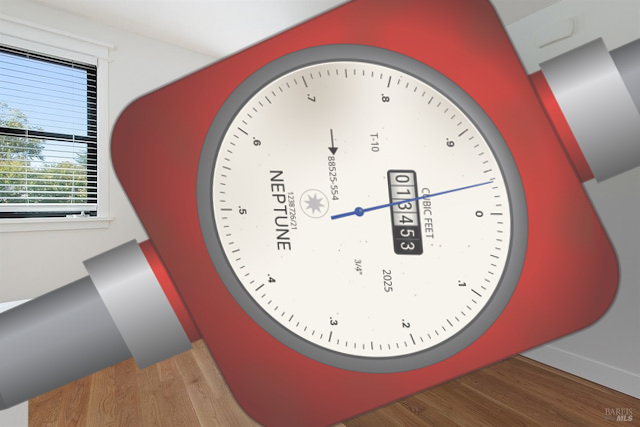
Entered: 13452.96 ft³
